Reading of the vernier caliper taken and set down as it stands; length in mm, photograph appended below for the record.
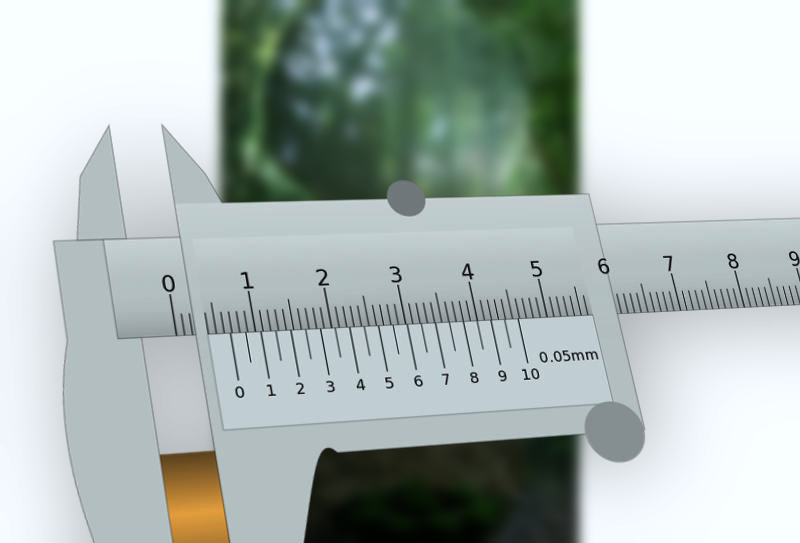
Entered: 6.8 mm
